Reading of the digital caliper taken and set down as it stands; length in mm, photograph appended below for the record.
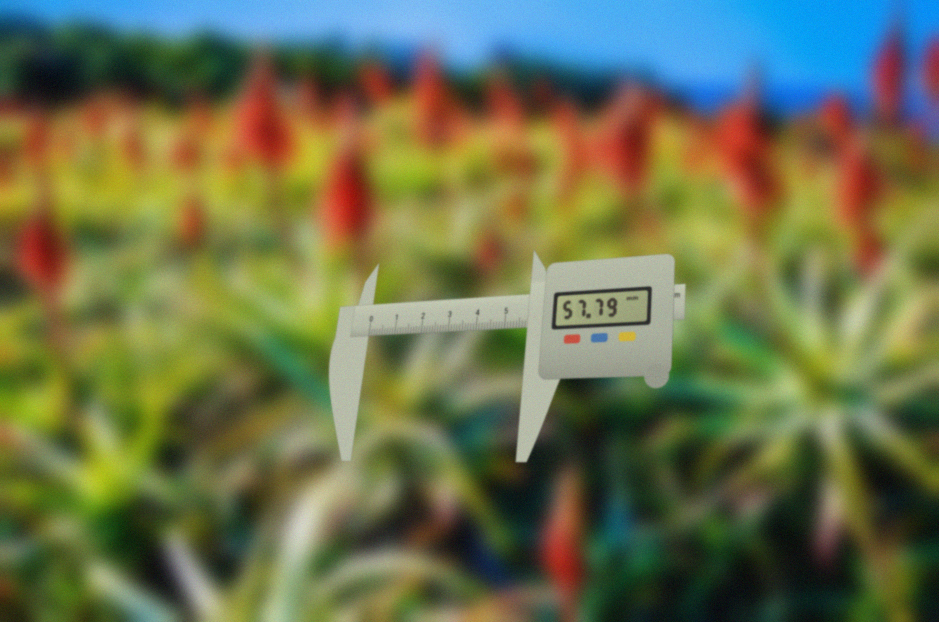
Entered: 57.79 mm
